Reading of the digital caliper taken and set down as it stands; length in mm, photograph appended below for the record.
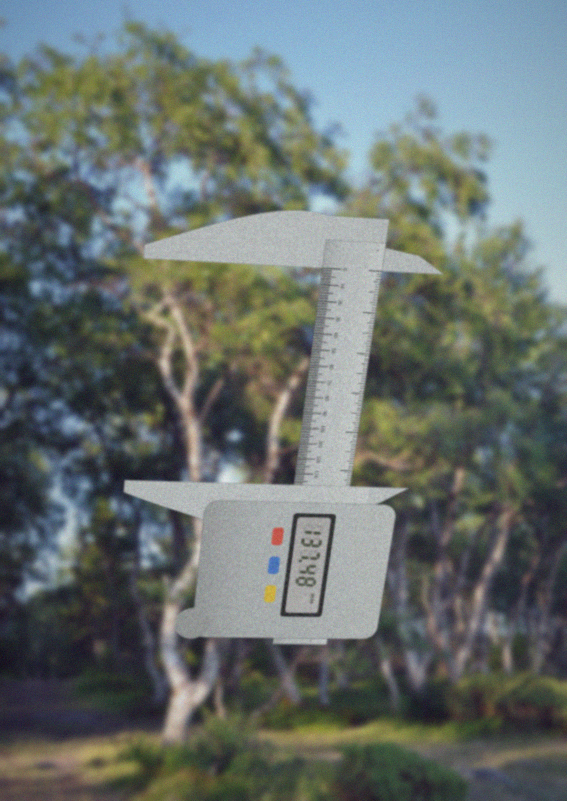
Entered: 137.48 mm
